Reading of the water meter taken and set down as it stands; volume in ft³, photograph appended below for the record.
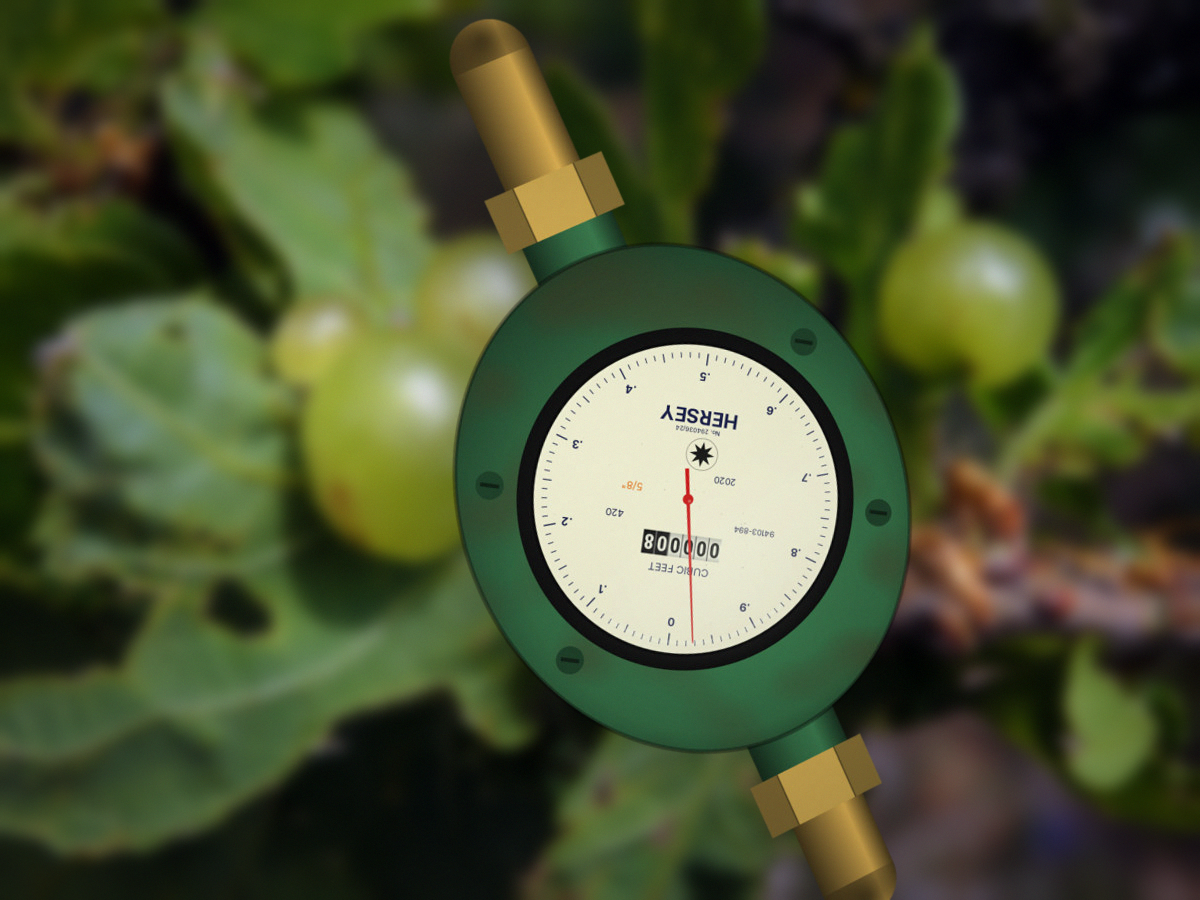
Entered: 7.97 ft³
